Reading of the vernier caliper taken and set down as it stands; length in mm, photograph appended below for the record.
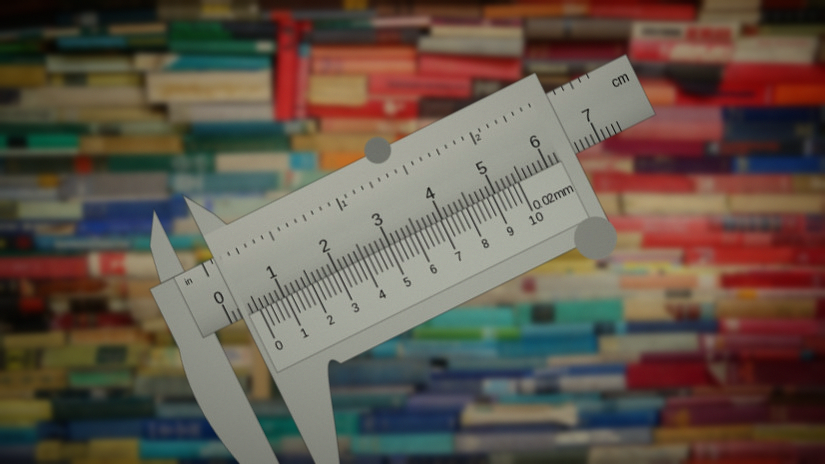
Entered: 5.4 mm
